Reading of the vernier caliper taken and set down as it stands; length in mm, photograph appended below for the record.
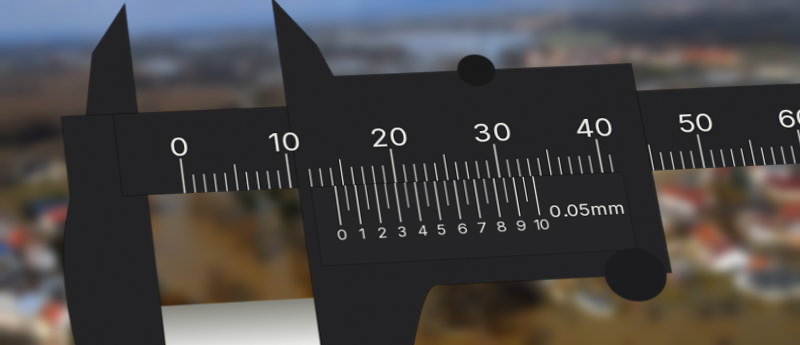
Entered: 14.2 mm
